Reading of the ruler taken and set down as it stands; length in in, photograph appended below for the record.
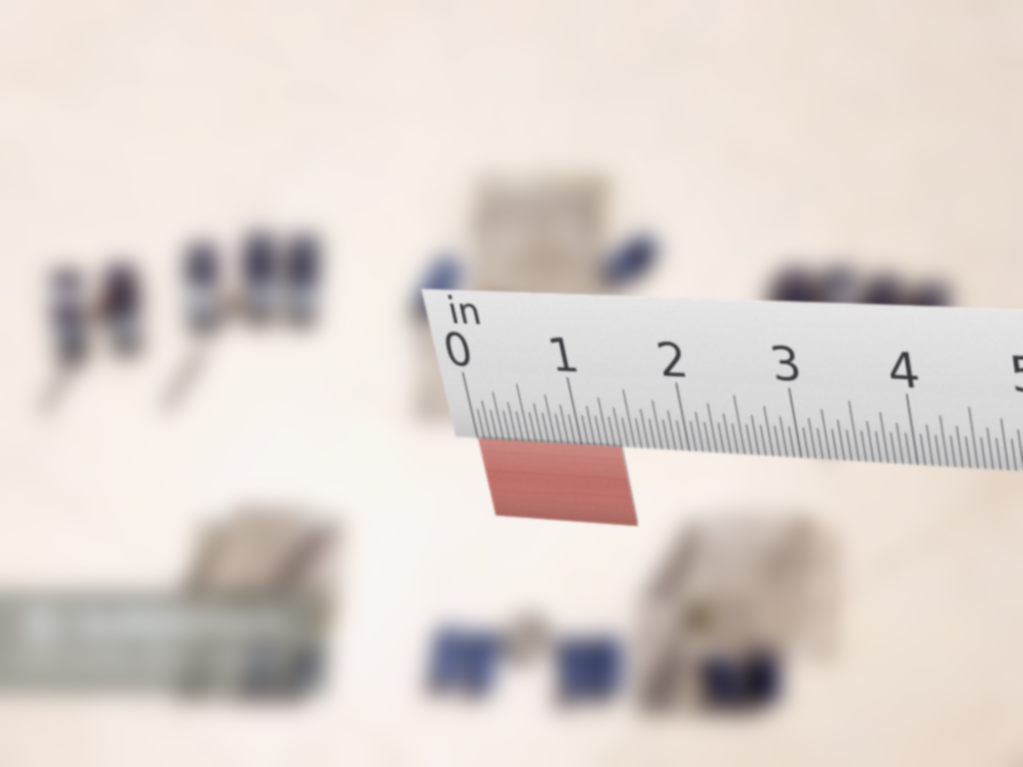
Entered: 1.375 in
